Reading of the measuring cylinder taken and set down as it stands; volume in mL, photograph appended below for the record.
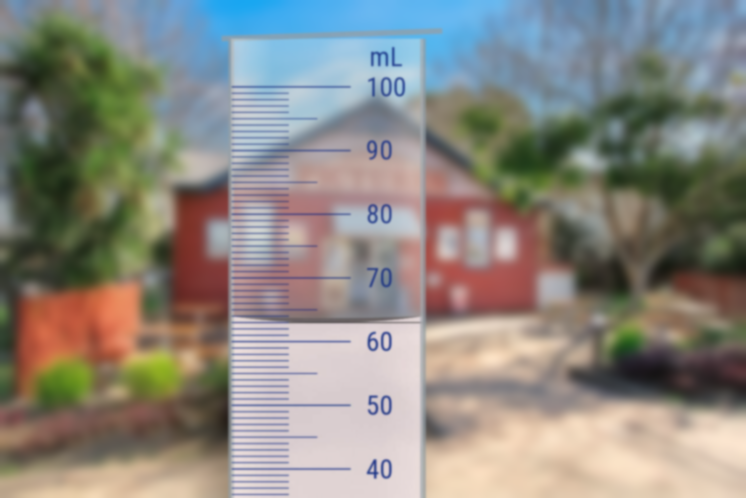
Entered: 63 mL
